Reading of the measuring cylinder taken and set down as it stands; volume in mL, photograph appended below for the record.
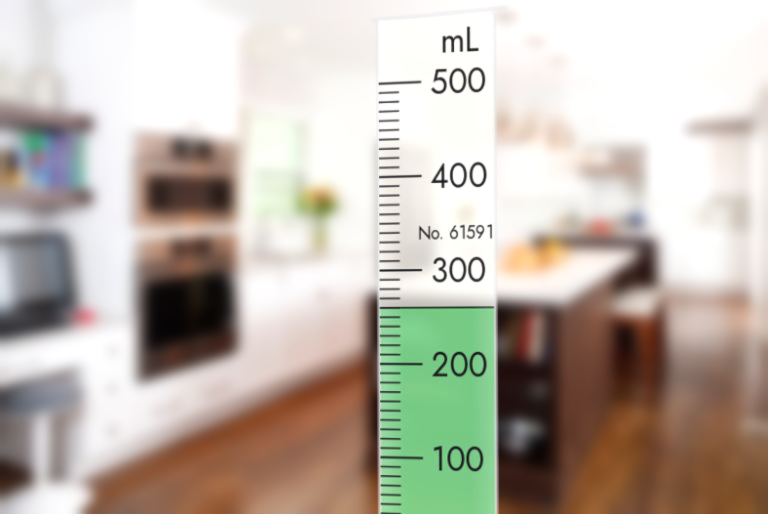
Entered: 260 mL
